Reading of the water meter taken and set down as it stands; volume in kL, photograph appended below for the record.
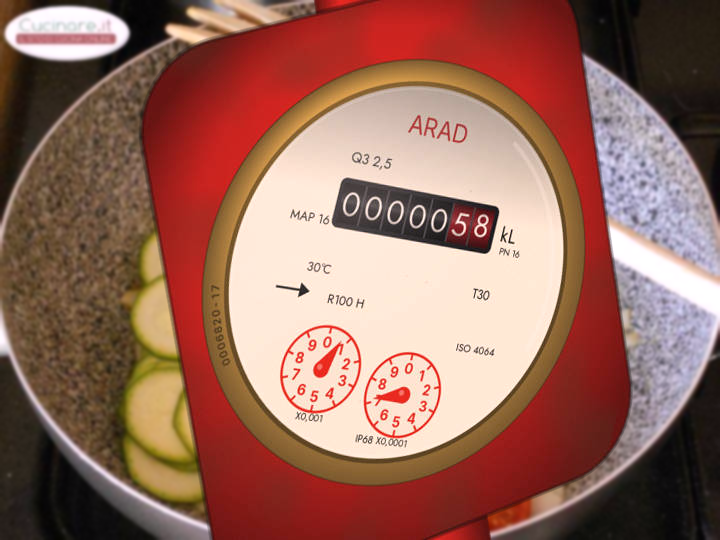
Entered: 0.5807 kL
